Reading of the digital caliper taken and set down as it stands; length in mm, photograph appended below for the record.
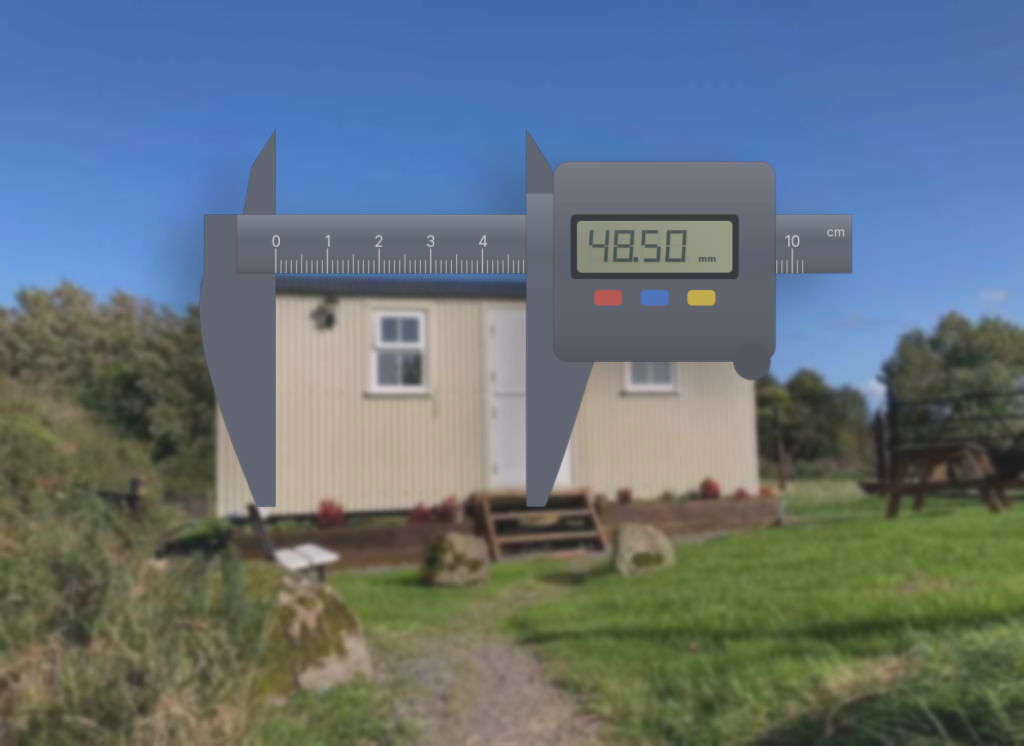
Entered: 48.50 mm
